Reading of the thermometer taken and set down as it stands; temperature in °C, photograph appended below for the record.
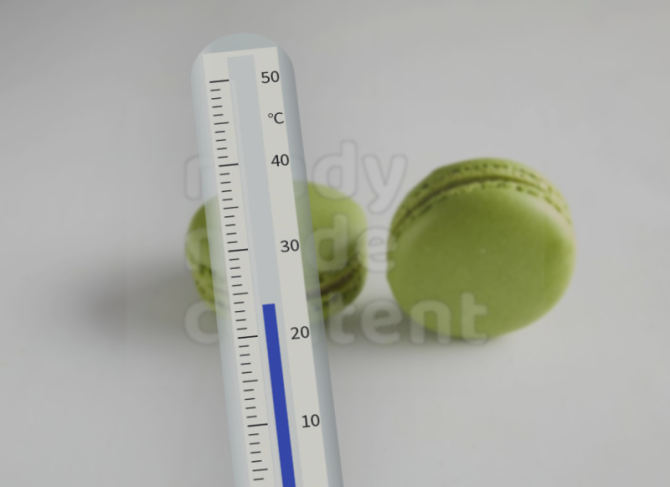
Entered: 23.5 °C
